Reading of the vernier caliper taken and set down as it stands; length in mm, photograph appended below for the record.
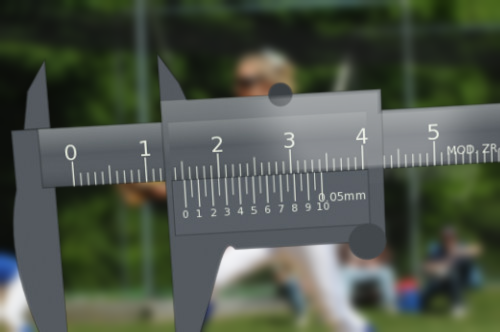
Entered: 15.2 mm
